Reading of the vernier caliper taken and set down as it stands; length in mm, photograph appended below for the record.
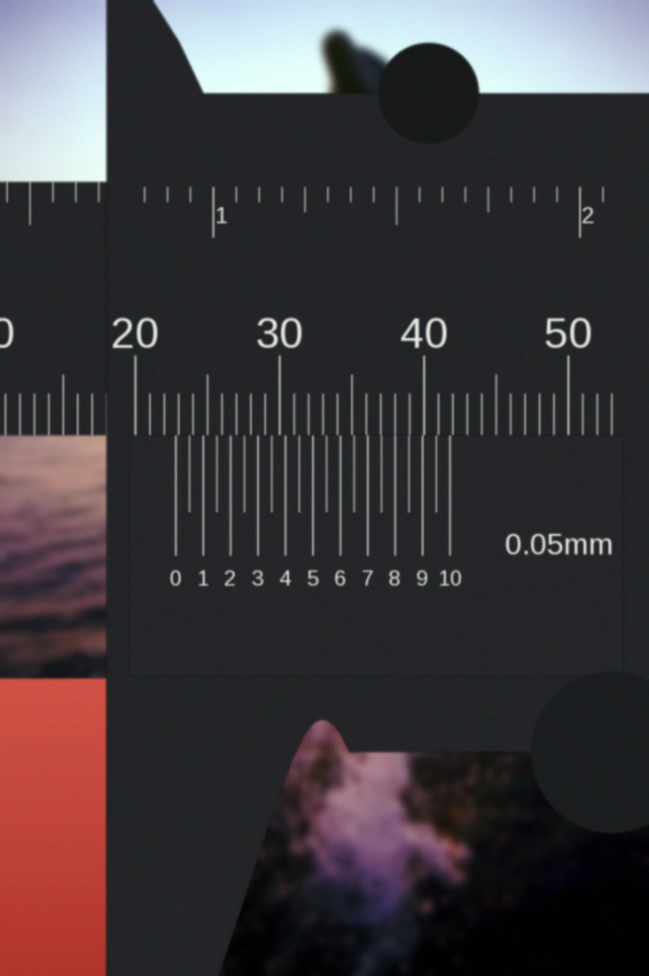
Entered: 22.8 mm
